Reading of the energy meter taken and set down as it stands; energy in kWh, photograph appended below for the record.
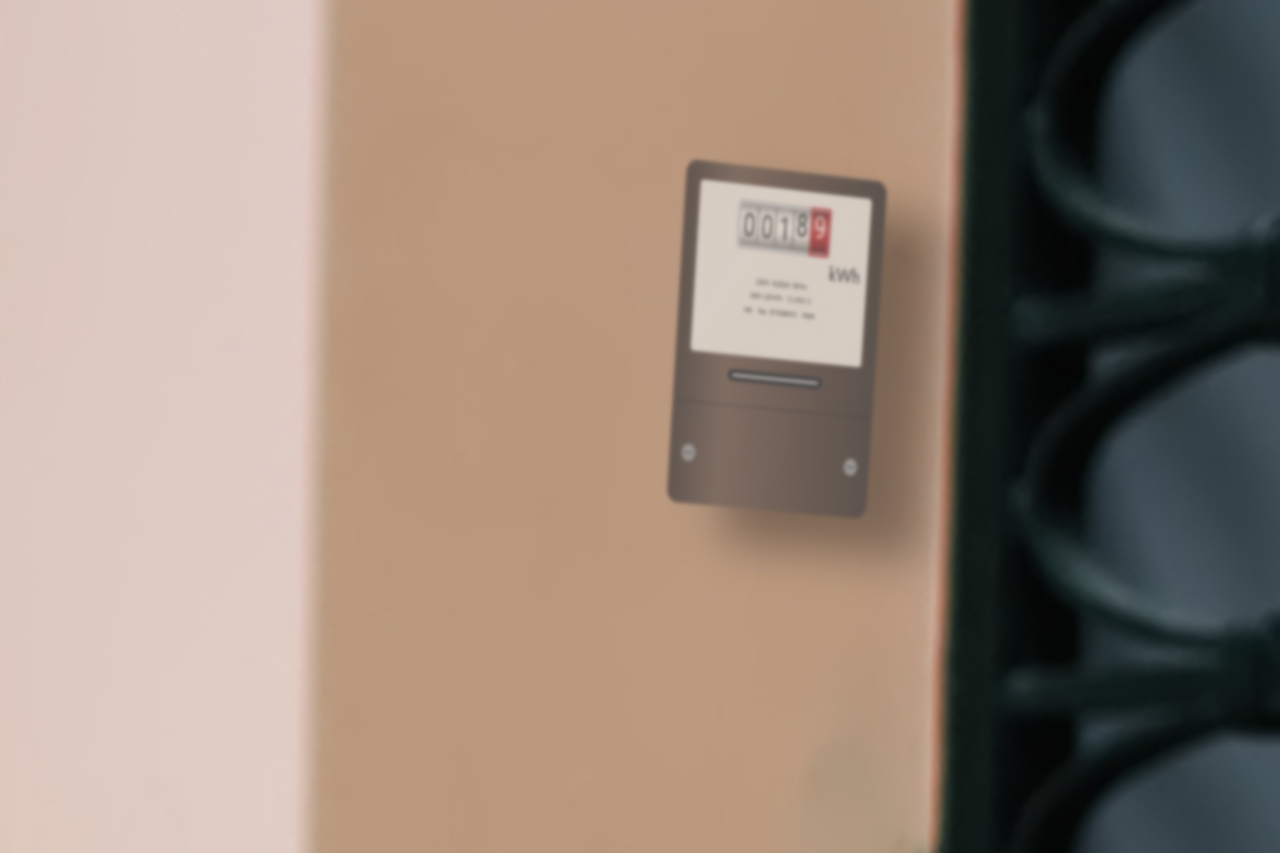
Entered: 18.9 kWh
